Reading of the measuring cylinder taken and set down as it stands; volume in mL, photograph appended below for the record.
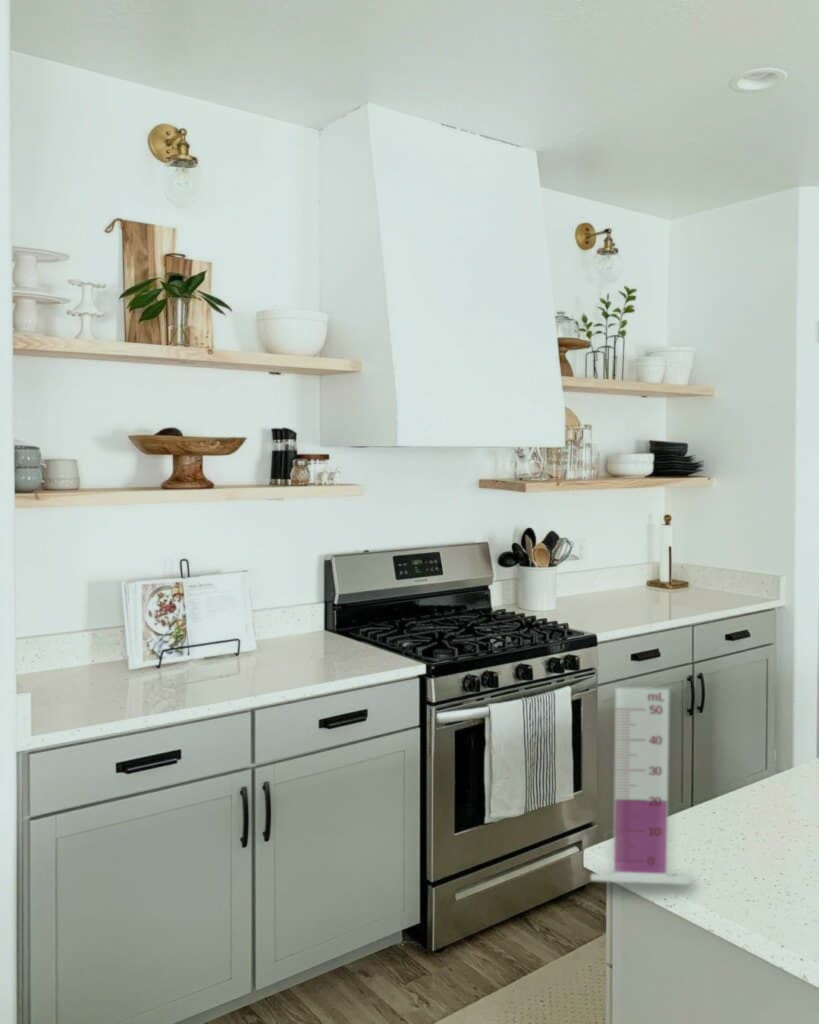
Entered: 20 mL
